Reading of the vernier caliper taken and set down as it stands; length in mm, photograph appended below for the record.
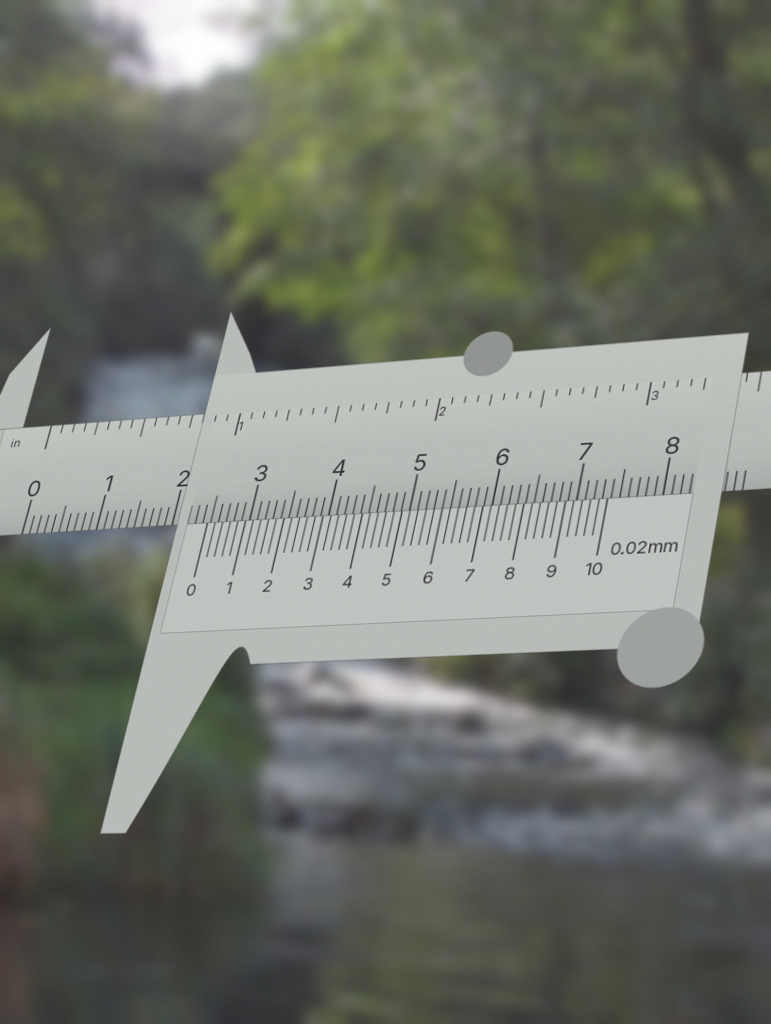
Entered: 24.6 mm
